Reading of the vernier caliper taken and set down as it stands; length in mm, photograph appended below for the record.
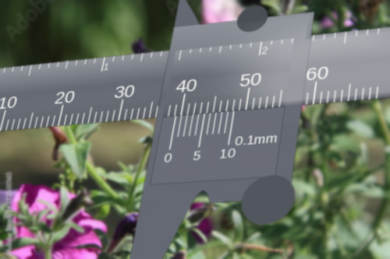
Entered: 39.2 mm
